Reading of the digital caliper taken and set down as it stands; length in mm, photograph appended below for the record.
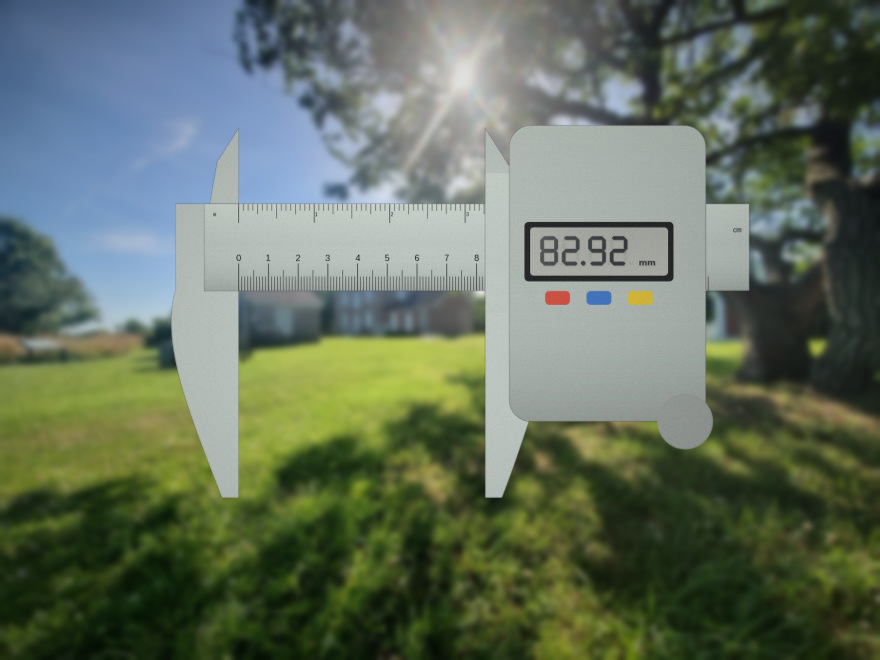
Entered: 82.92 mm
